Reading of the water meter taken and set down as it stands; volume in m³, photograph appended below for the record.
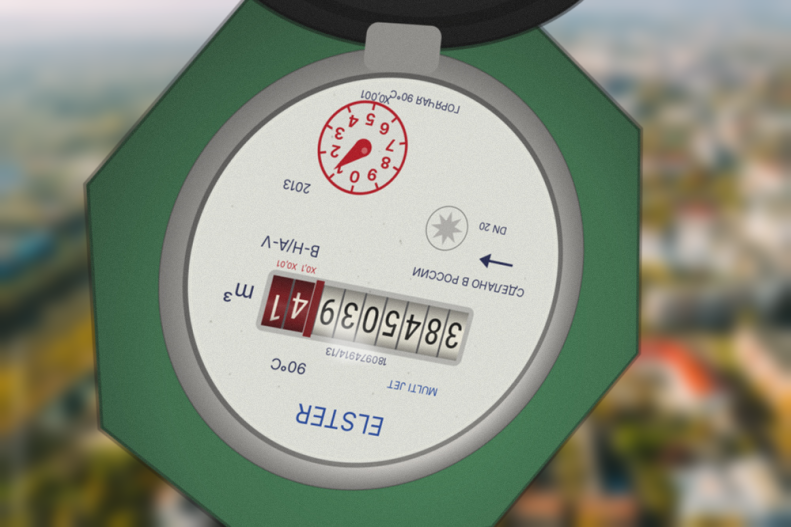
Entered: 3845039.411 m³
